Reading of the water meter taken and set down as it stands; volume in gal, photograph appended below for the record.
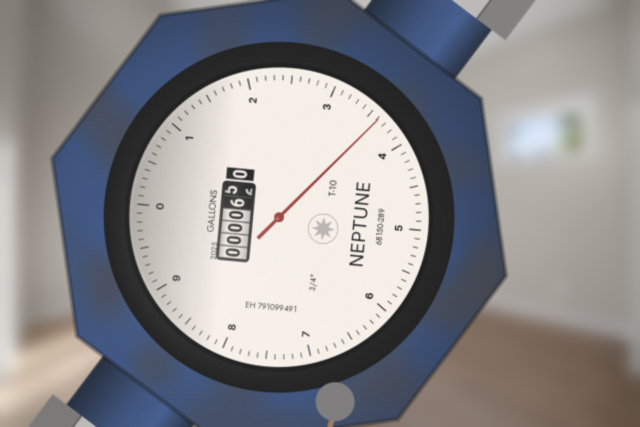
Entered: 653.6 gal
